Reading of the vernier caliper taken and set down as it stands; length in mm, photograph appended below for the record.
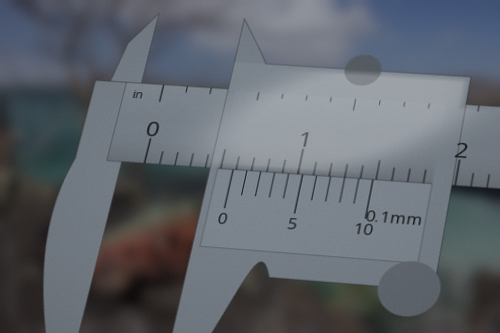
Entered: 5.8 mm
